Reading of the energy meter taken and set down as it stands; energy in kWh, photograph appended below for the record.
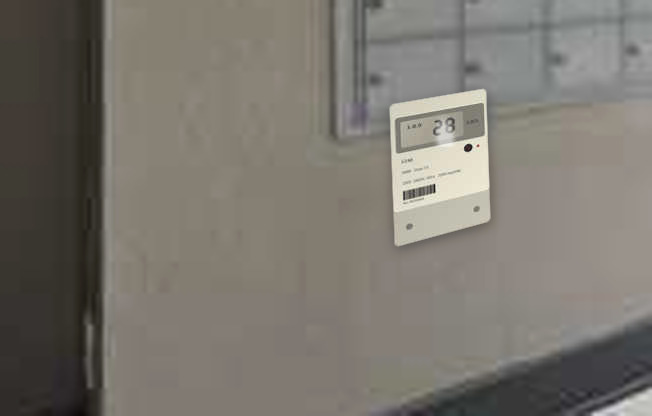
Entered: 28 kWh
